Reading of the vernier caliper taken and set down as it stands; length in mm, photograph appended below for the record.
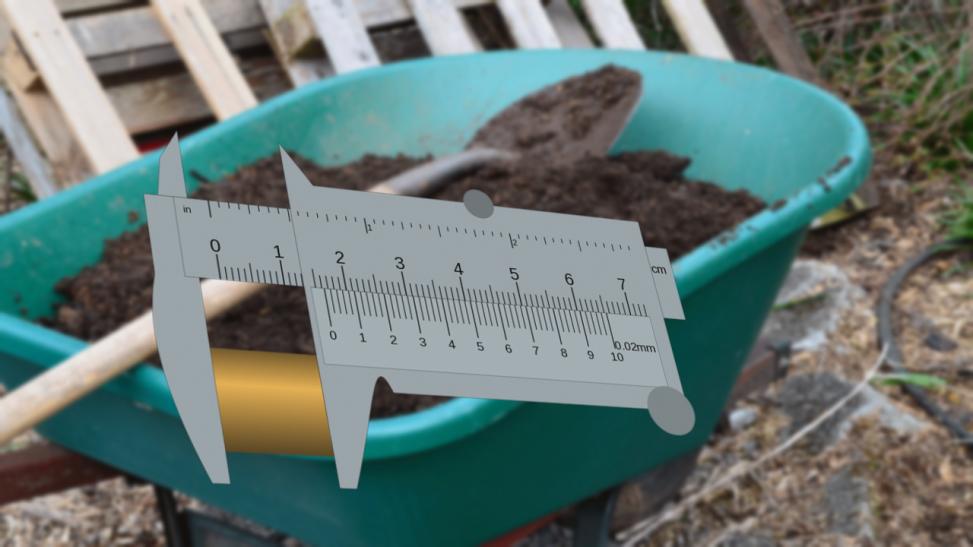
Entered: 16.4 mm
